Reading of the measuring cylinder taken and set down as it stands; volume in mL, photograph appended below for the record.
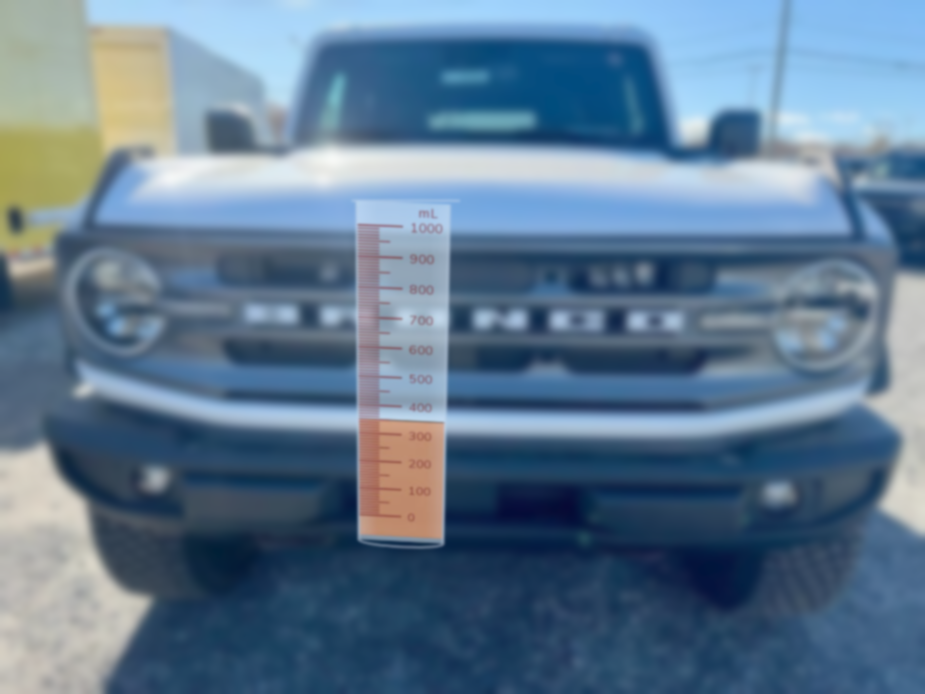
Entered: 350 mL
